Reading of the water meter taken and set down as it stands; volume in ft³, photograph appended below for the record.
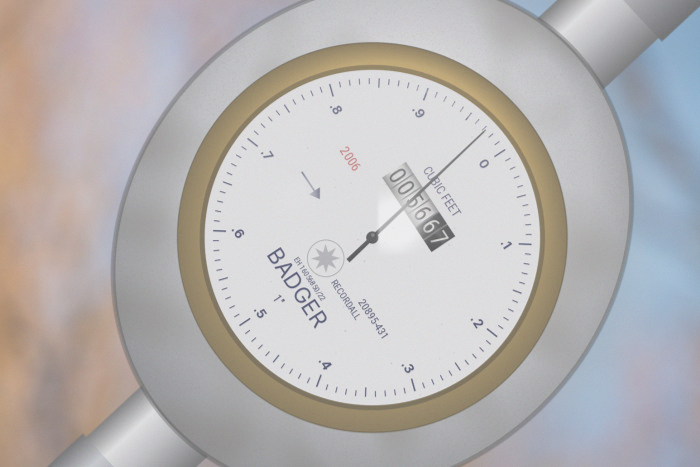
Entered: 5666.97 ft³
